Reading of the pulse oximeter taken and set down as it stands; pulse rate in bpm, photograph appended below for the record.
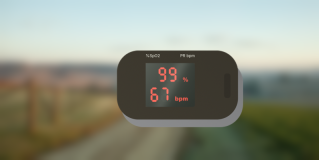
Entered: 67 bpm
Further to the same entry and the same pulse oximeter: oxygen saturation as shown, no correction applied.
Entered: 99 %
